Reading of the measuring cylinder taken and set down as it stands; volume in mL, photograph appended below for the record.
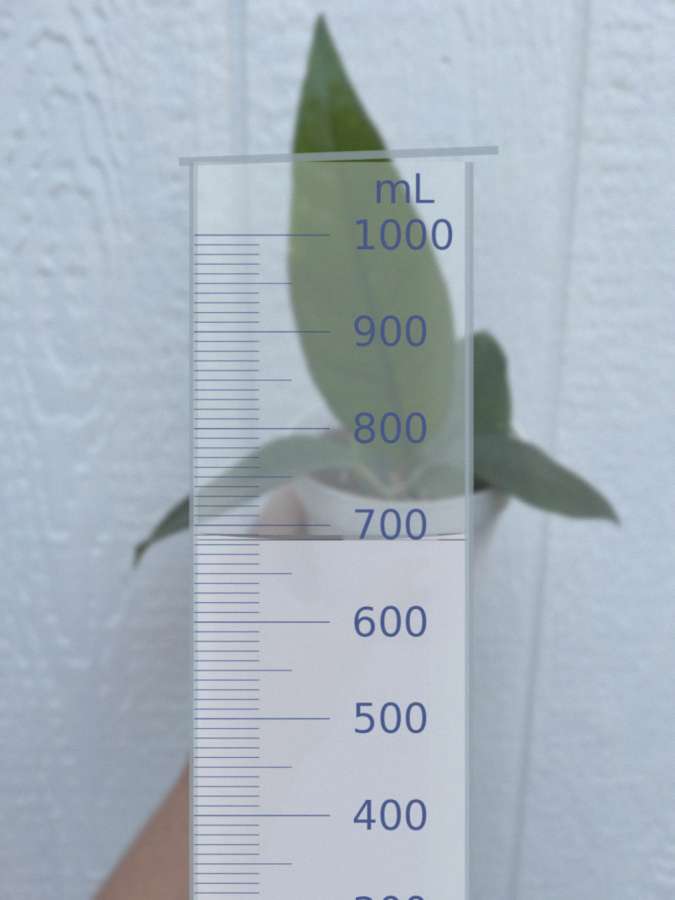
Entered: 685 mL
